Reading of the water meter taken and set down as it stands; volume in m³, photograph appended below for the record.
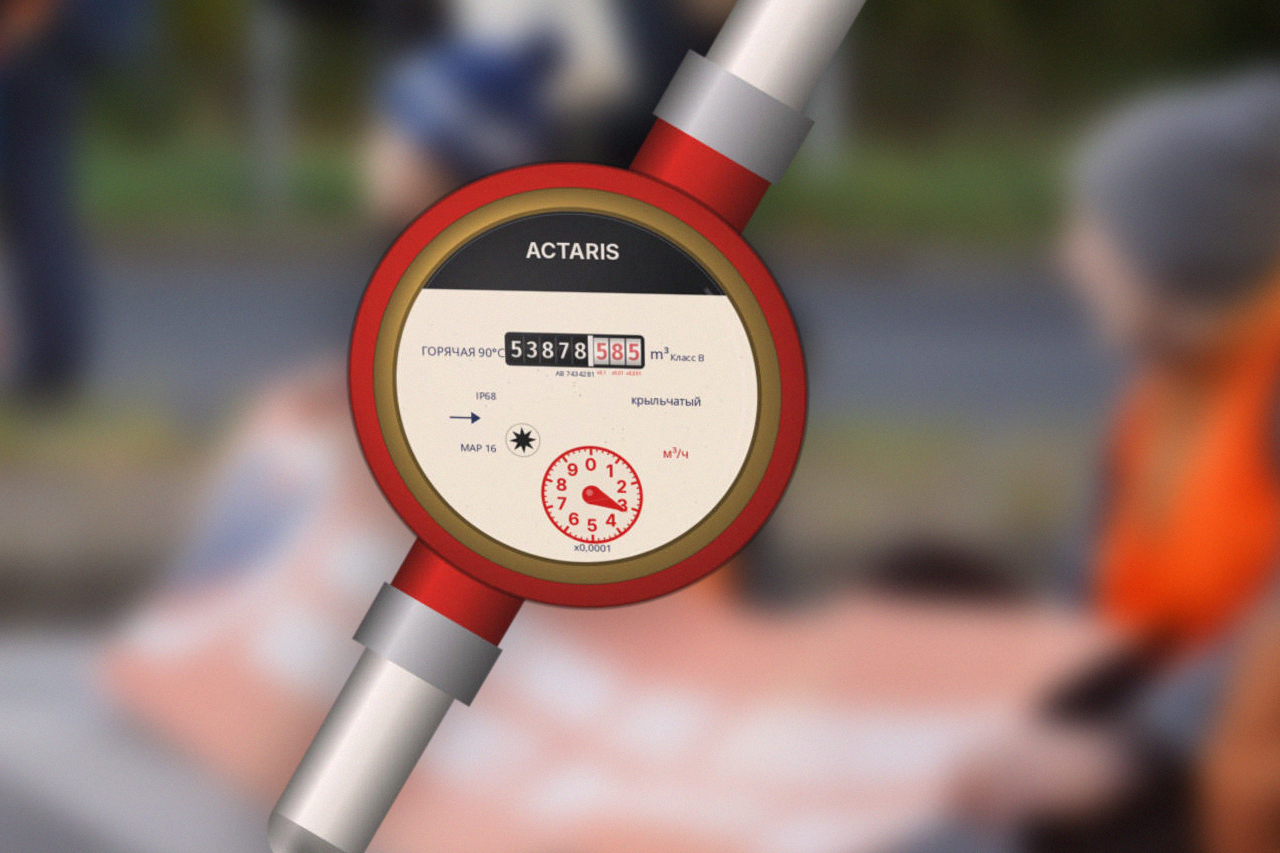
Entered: 53878.5853 m³
